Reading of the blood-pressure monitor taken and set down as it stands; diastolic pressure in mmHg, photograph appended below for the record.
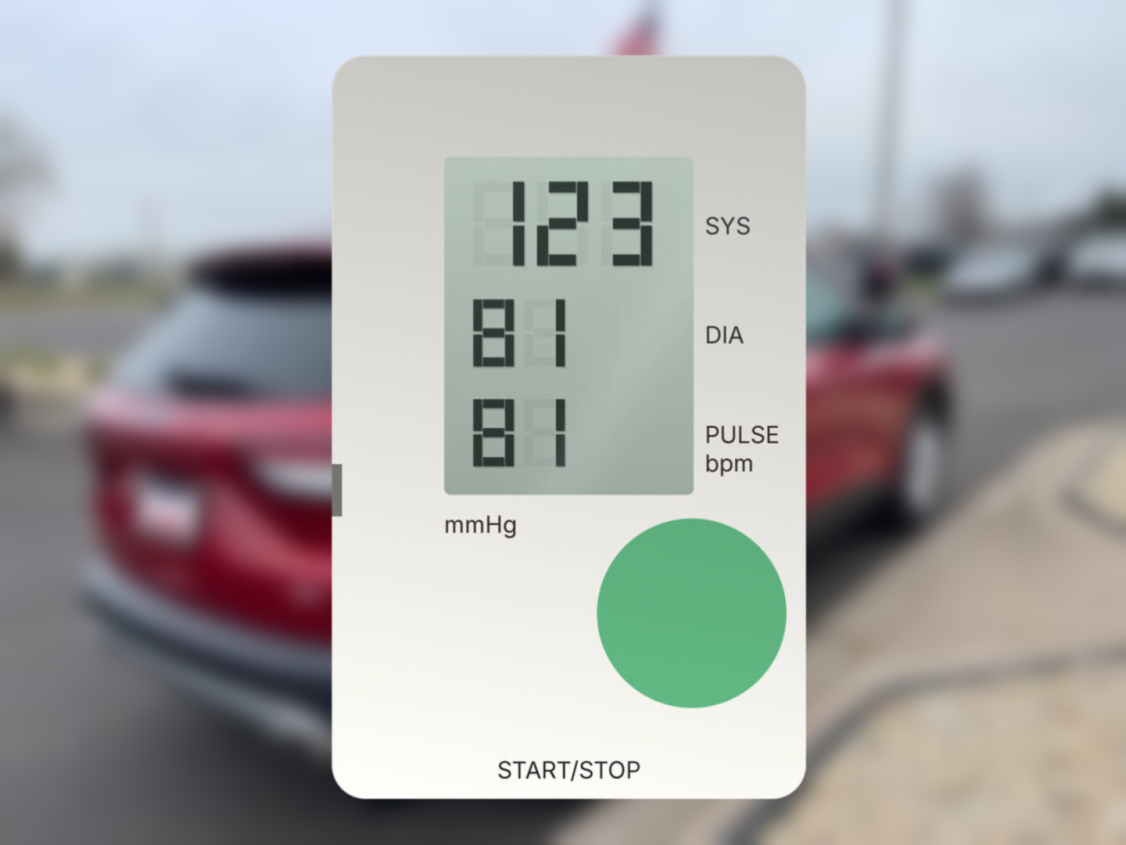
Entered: 81 mmHg
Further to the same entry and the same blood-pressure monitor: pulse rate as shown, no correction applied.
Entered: 81 bpm
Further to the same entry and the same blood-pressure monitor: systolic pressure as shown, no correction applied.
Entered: 123 mmHg
